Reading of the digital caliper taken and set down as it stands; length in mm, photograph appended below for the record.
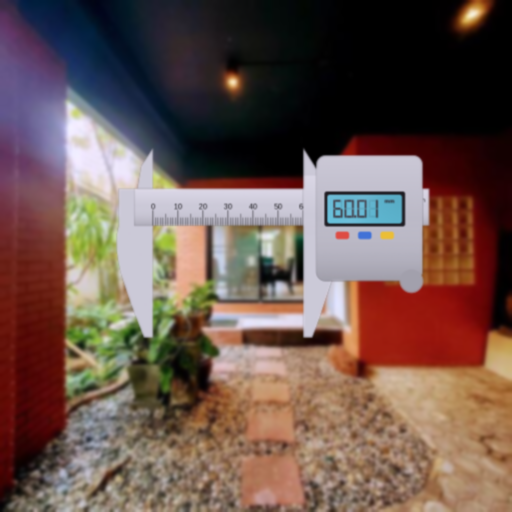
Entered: 60.01 mm
